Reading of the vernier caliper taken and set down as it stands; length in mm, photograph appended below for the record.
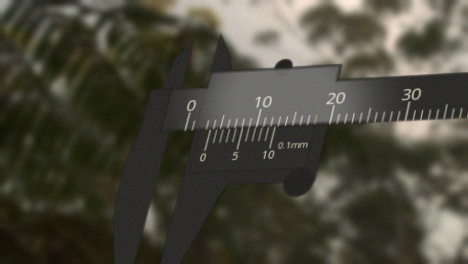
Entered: 3.6 mm
